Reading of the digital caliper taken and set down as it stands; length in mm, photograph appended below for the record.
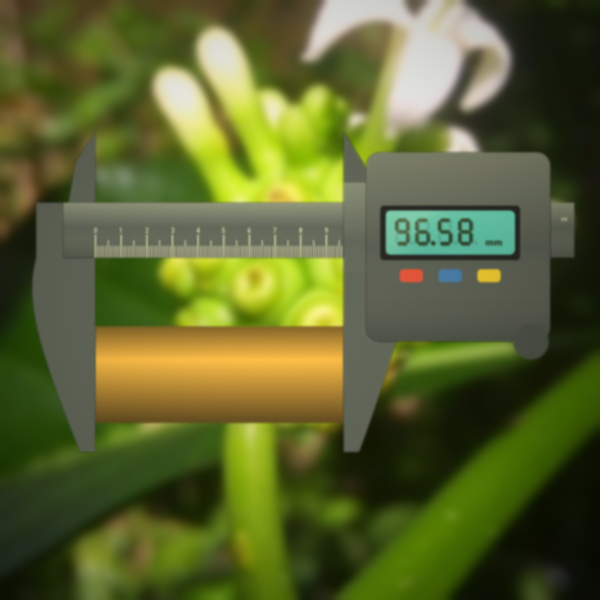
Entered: 96.58 mm
